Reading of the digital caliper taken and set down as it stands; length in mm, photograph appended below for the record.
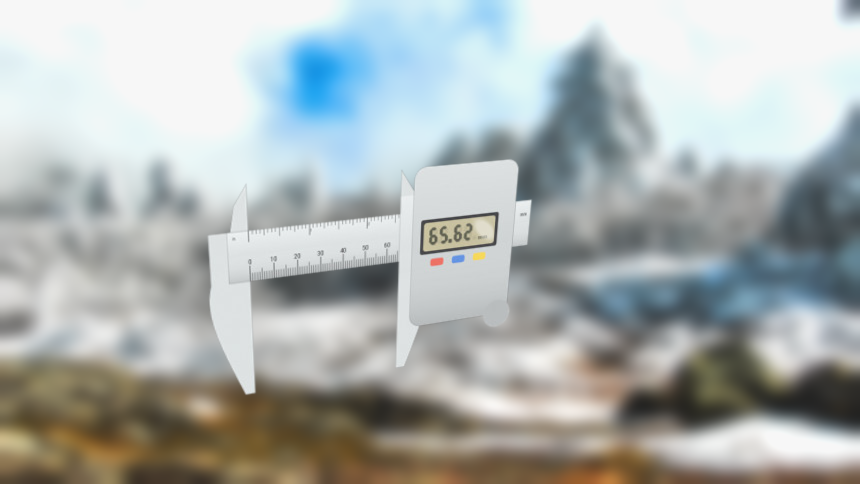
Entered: 65.62 mm
